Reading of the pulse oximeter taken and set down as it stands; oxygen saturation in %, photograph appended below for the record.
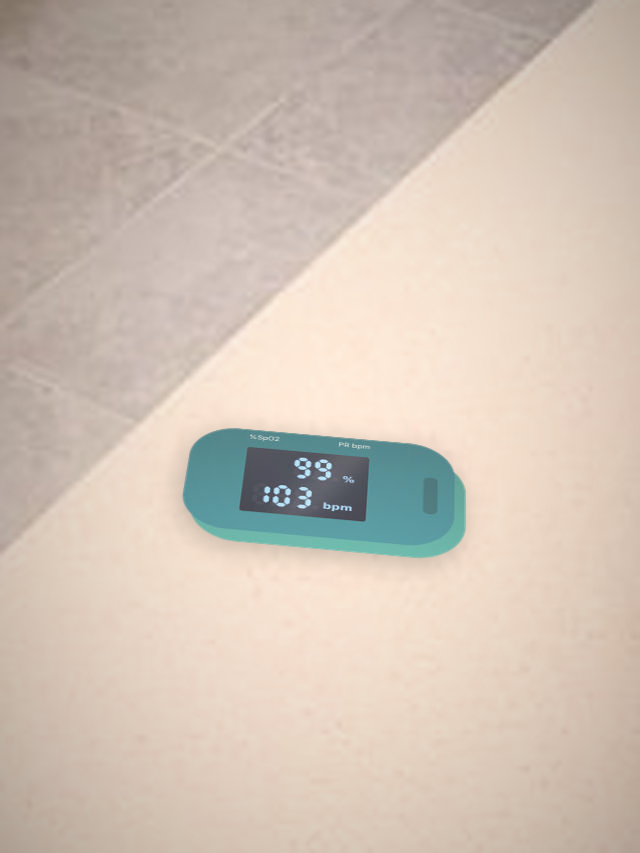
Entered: 99 %
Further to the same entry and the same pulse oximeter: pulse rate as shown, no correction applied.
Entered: 103 bpm
